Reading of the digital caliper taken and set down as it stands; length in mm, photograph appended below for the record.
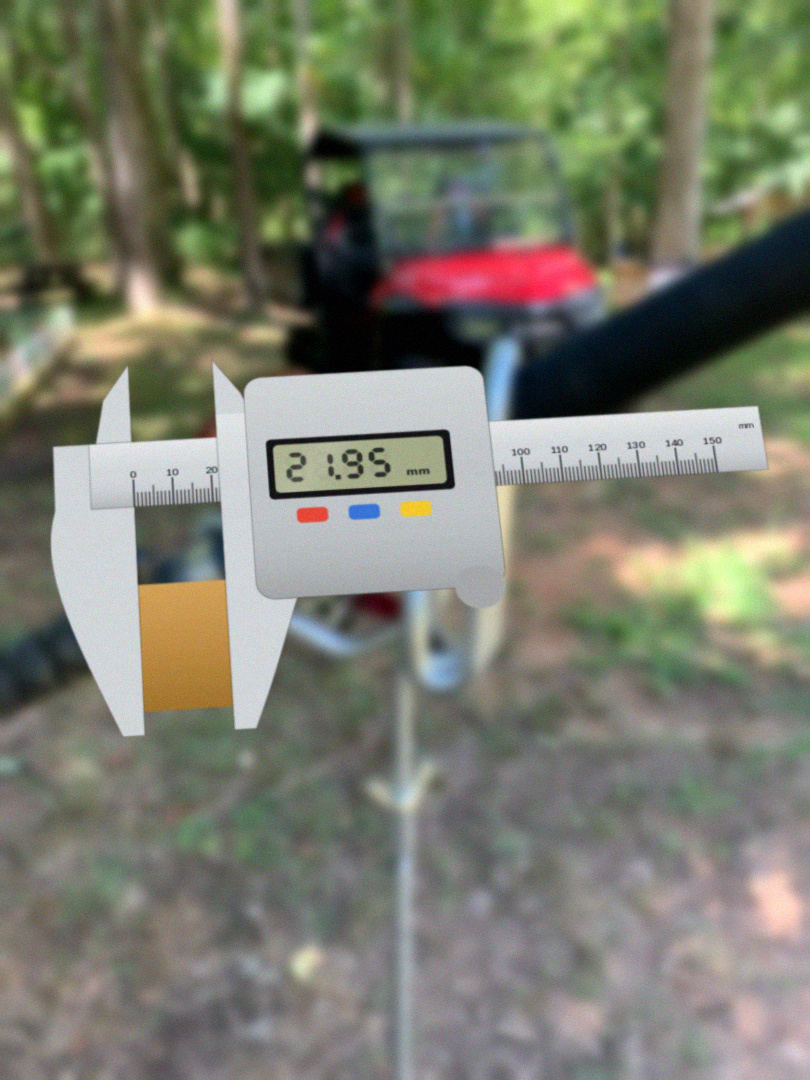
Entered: 21.95 mm
